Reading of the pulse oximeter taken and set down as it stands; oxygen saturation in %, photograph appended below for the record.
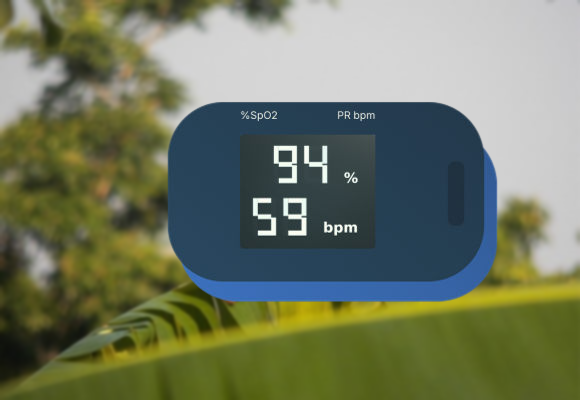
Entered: 94 %
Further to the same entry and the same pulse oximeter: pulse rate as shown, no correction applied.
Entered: 59 bpm
